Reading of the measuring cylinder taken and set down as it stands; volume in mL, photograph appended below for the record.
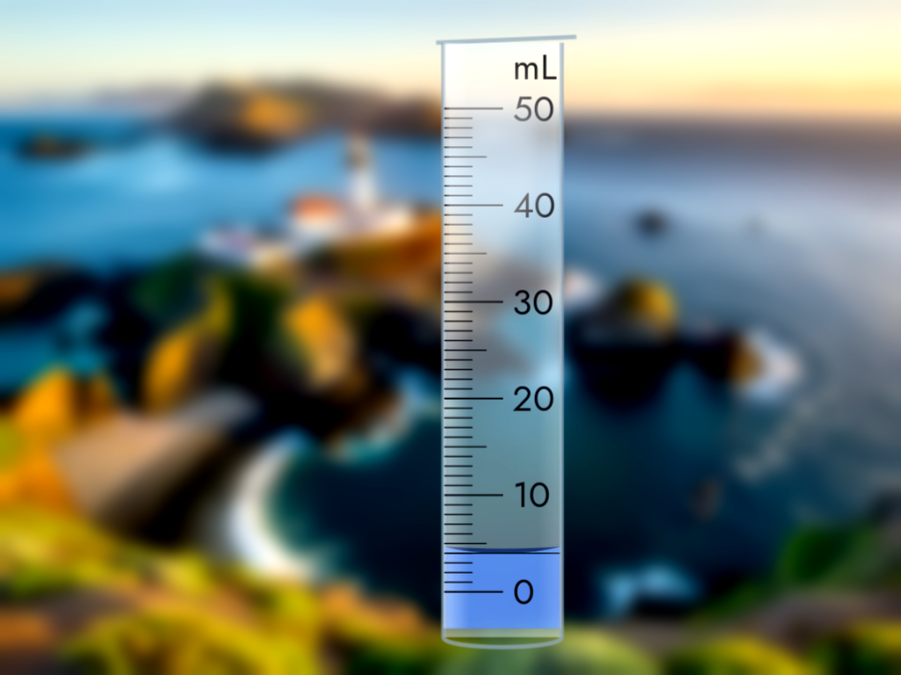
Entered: 4 mL
